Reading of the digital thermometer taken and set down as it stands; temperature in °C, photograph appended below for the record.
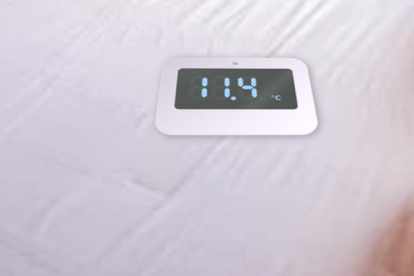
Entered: 11.4 °C
